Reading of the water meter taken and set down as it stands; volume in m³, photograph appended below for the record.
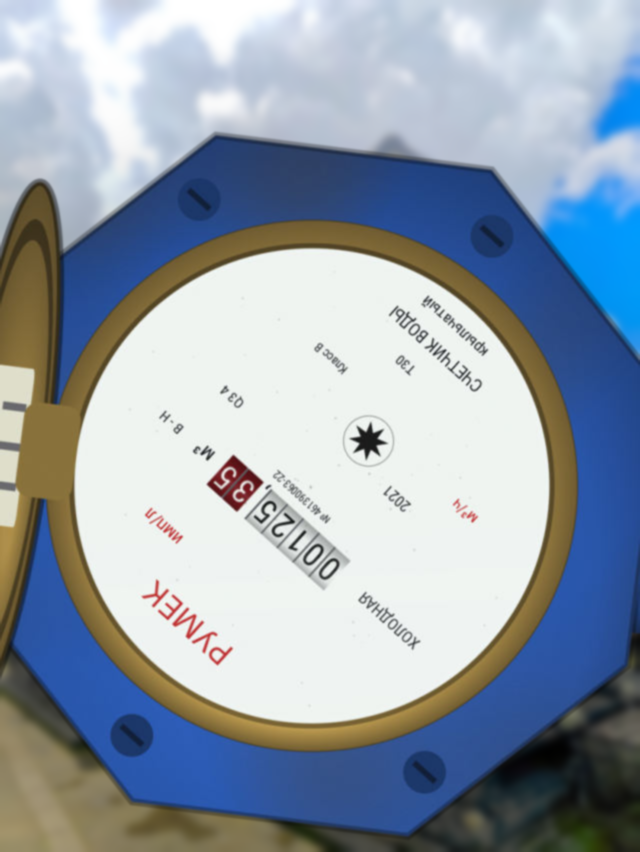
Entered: 125.35 m³
